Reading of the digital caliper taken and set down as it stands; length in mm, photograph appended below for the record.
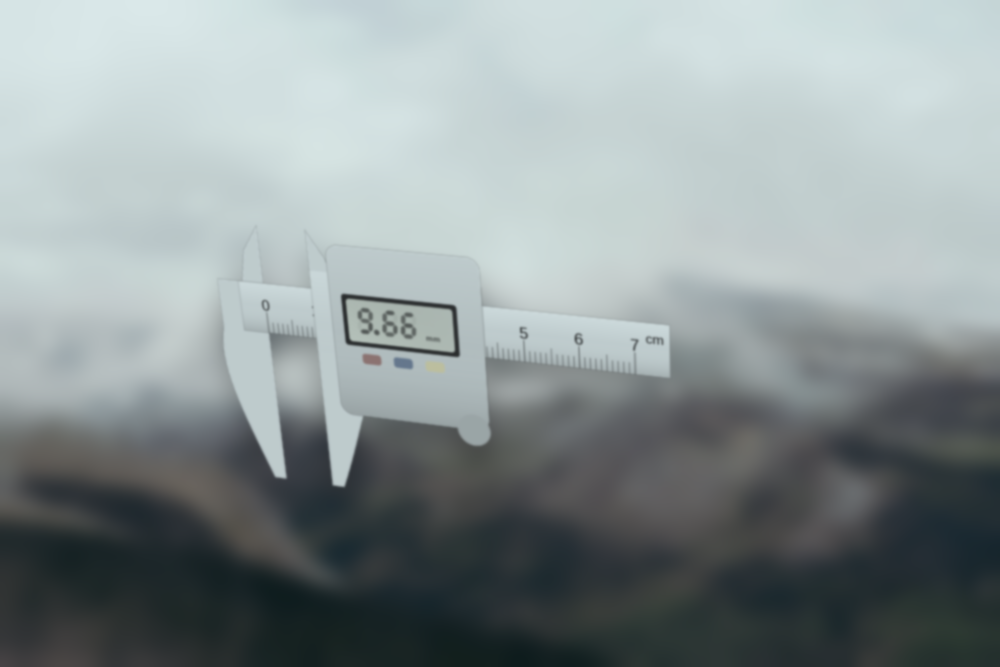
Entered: 9.66 mm
